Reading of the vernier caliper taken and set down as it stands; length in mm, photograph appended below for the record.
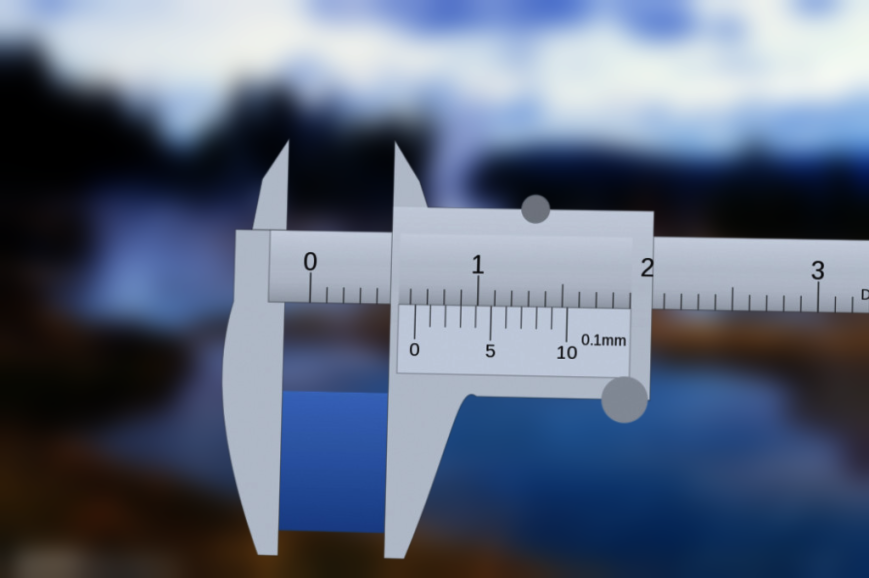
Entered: 6.3 mm
